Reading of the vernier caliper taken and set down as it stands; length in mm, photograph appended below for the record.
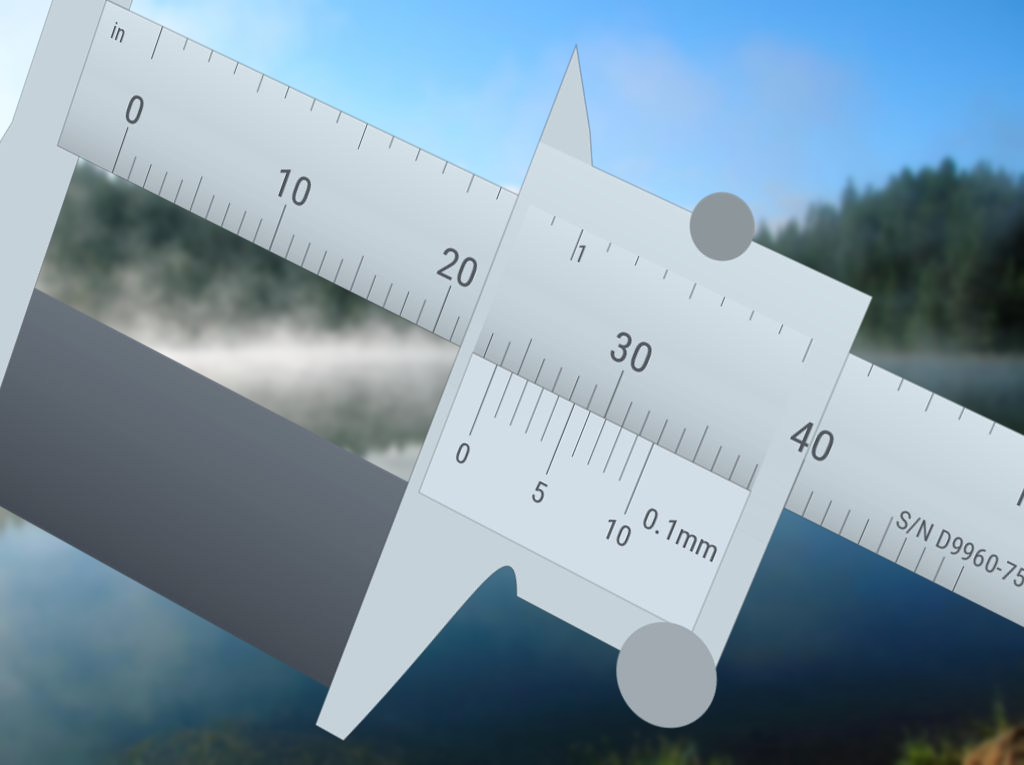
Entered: 23.8 mm
